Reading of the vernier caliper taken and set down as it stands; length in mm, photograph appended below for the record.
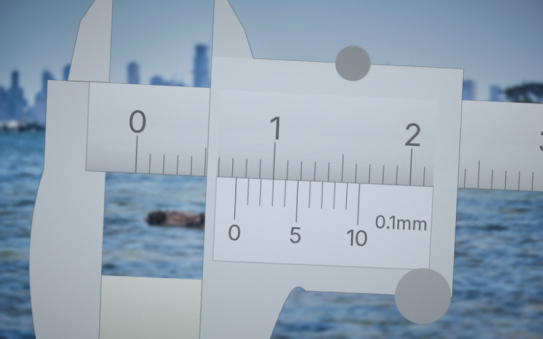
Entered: 7.3 mm
